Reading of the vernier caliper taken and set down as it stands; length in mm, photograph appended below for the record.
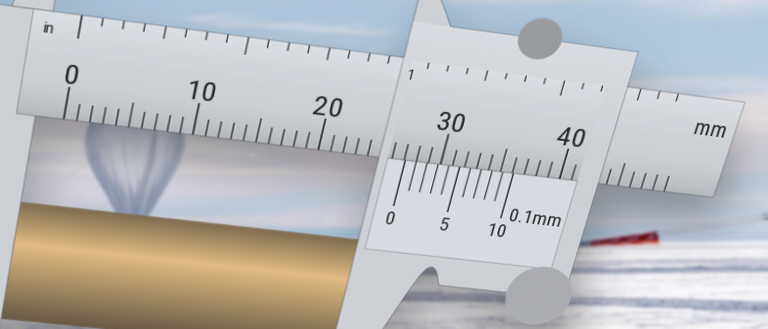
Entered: 27.1 mm
